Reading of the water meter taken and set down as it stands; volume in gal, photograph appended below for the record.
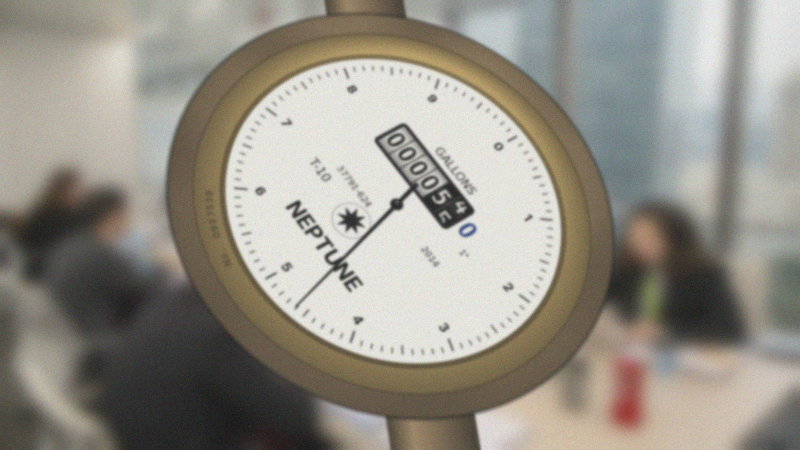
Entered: 544.6 gal
